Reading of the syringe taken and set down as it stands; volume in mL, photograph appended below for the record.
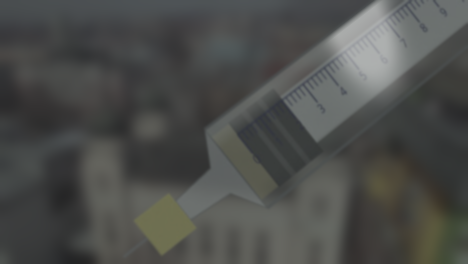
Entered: 0 mL
